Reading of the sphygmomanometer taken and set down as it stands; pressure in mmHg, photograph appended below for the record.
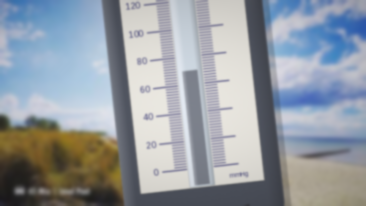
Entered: 70 mmHg
